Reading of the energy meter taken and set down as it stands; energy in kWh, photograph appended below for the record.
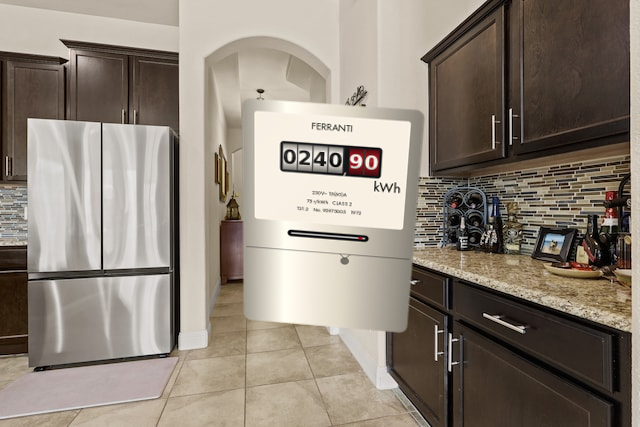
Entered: 240.90 kWh
